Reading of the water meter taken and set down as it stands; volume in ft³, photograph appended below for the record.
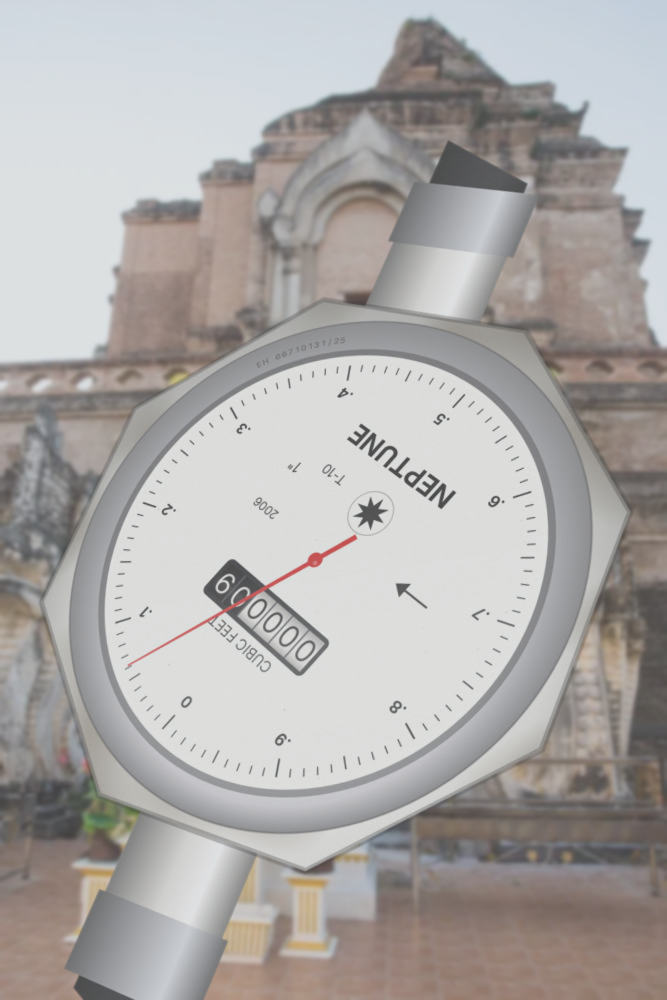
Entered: 9.06 ft³
